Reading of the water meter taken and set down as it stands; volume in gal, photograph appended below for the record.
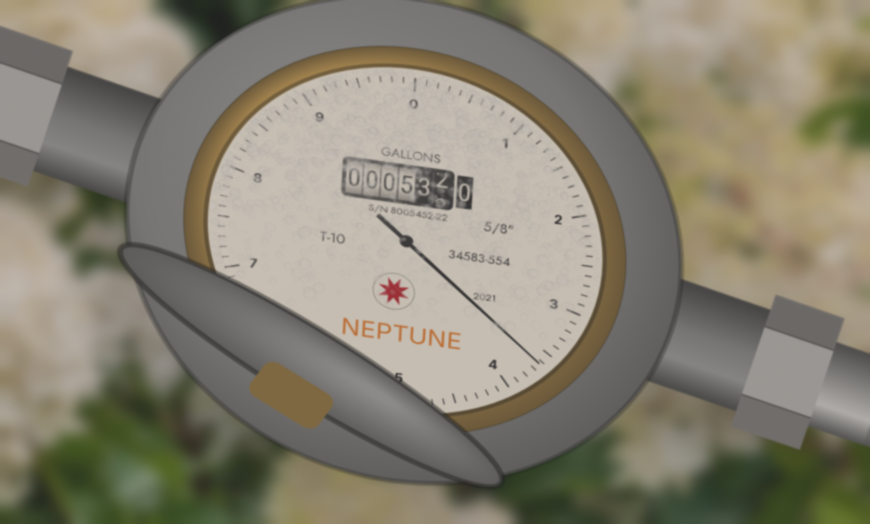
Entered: 5323.6 gal
